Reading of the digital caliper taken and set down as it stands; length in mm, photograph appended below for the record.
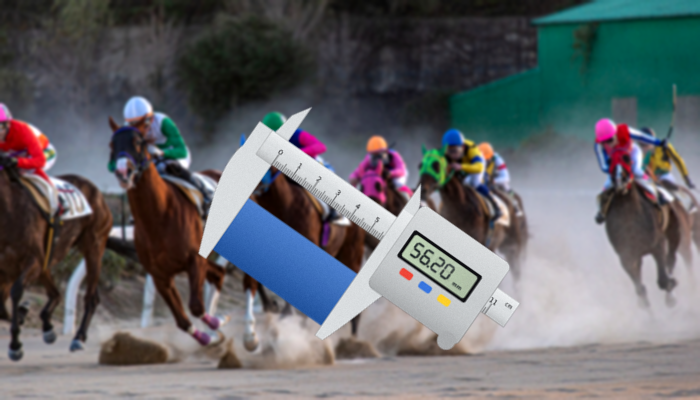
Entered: 56.20 mm
